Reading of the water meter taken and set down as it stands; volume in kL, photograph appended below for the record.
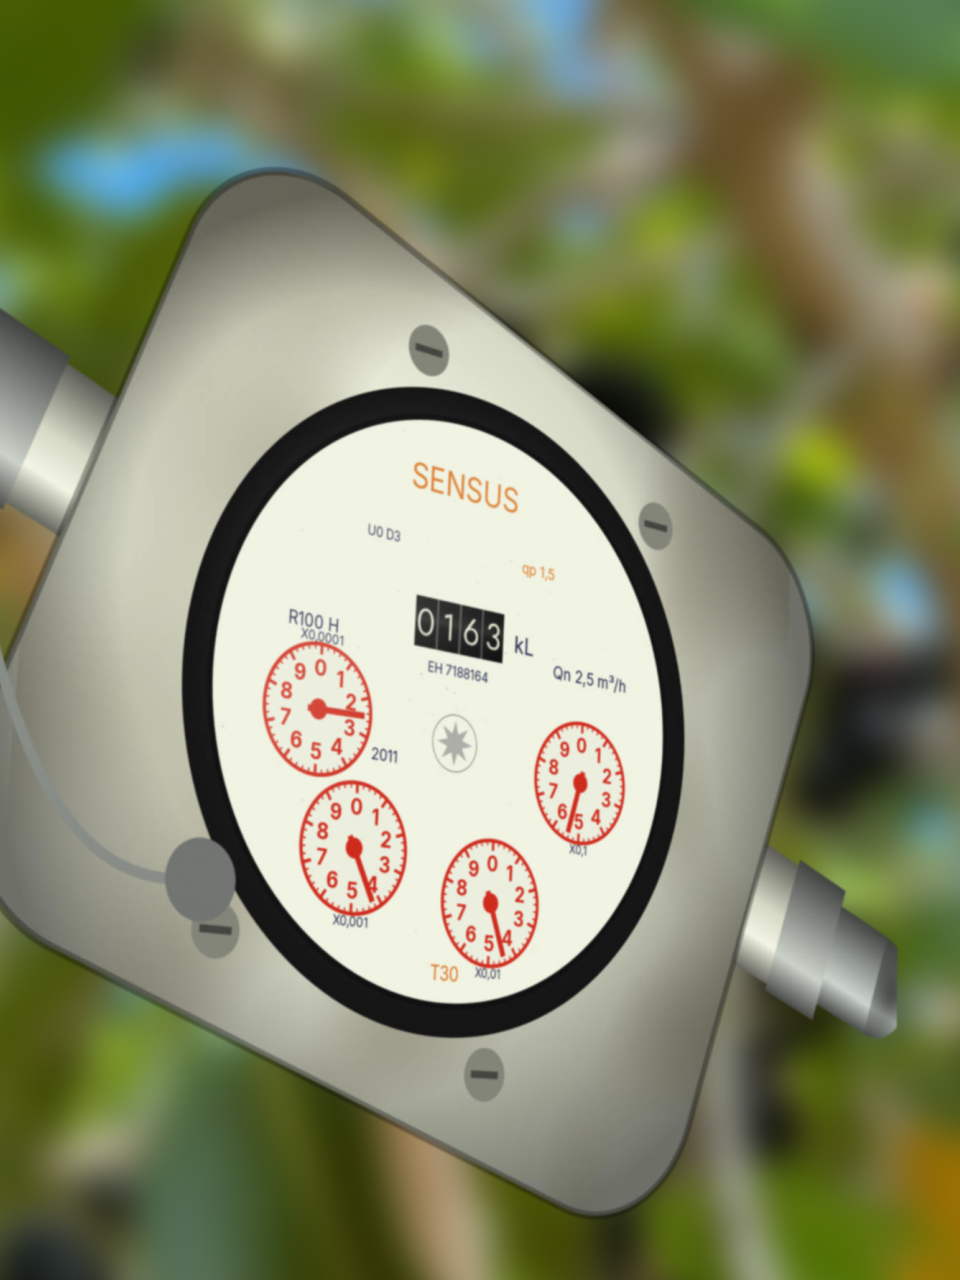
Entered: 163.5442 kL
